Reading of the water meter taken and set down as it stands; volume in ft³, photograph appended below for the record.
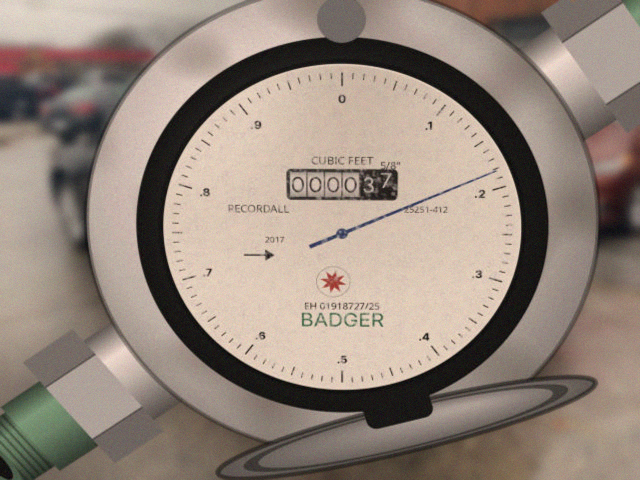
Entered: 37.18 ft³
